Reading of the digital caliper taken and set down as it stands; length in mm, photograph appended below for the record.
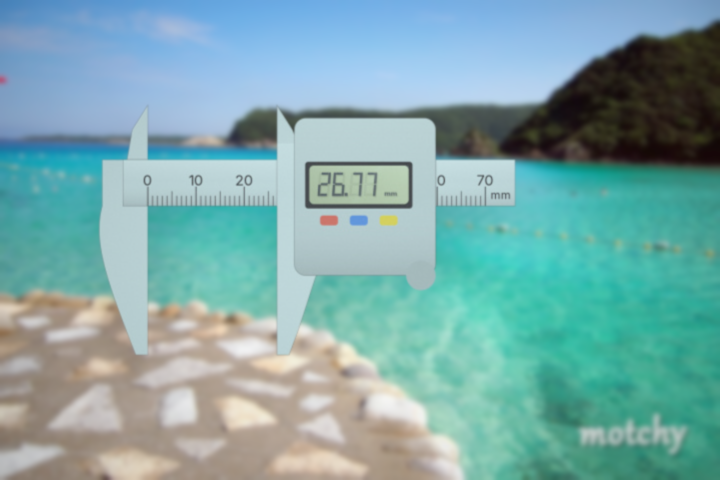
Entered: 26.77 mm
